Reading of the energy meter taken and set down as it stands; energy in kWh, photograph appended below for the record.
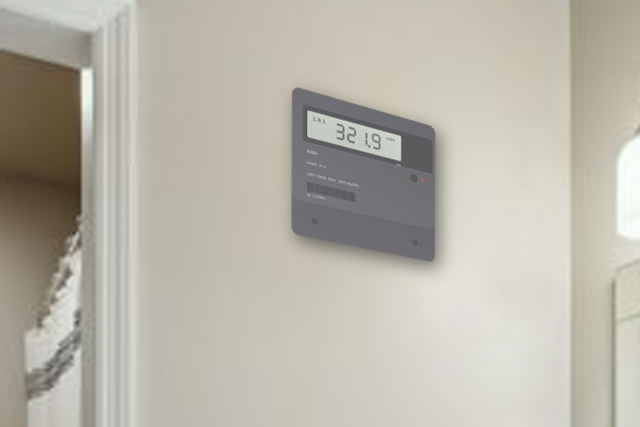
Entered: 321.9 kWh
